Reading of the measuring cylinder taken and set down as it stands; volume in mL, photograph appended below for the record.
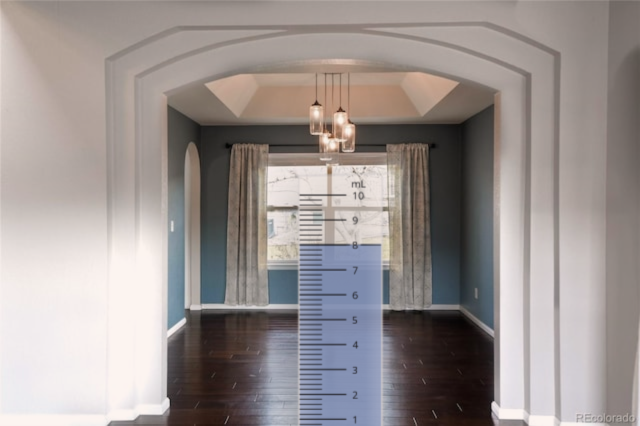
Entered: 8 mL
